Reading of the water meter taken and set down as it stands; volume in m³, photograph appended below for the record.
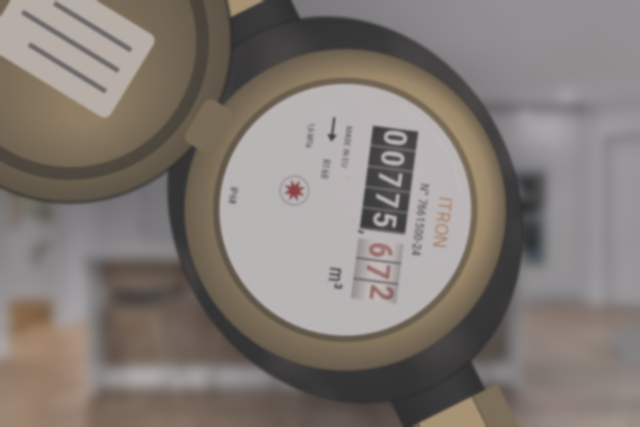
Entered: 775.672 m³
